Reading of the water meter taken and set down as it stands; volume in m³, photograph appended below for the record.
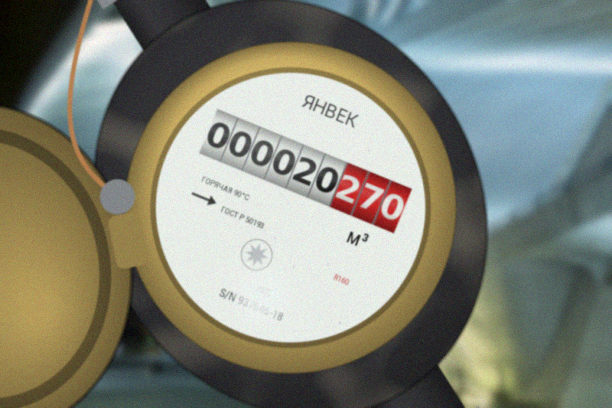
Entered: 20.270 m³
